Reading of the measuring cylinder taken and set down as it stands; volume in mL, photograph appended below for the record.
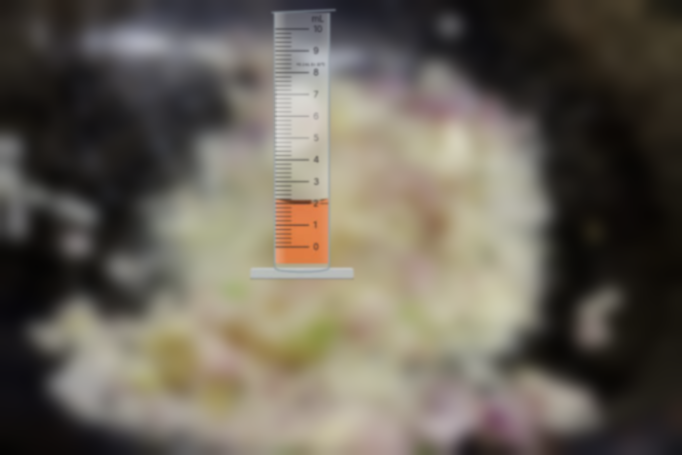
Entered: 2 mL
